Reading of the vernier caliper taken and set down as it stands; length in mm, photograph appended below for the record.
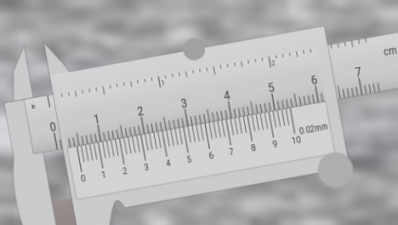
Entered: 4.5 mm
